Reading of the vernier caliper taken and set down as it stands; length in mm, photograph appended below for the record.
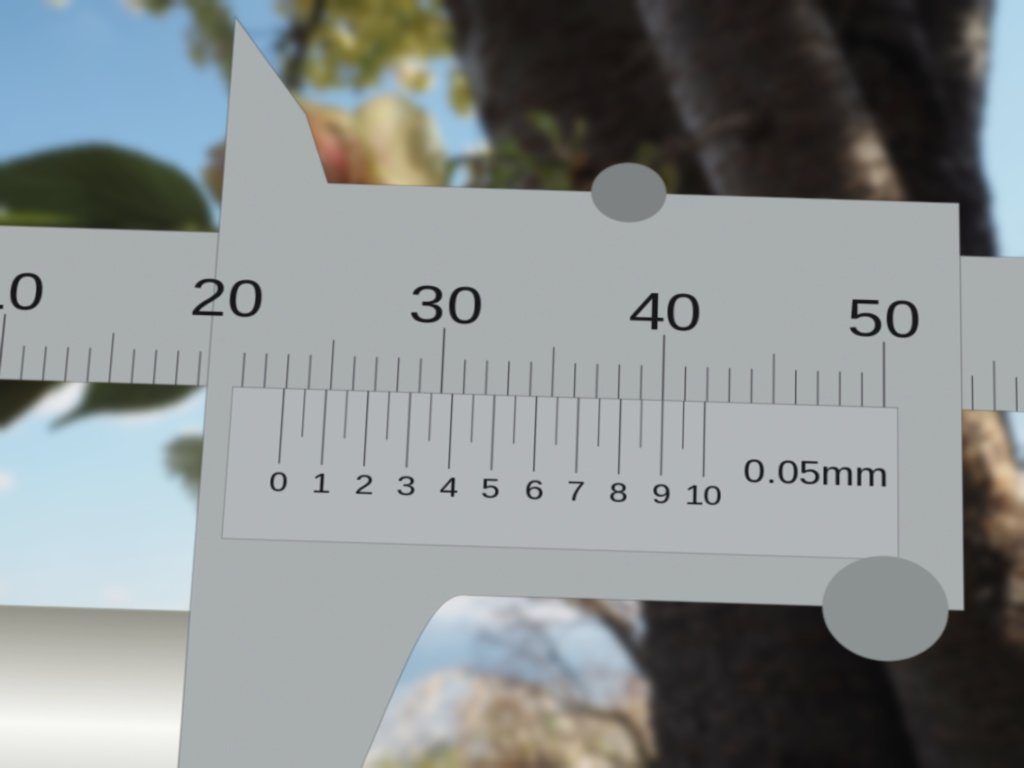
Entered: 22.9 mm
